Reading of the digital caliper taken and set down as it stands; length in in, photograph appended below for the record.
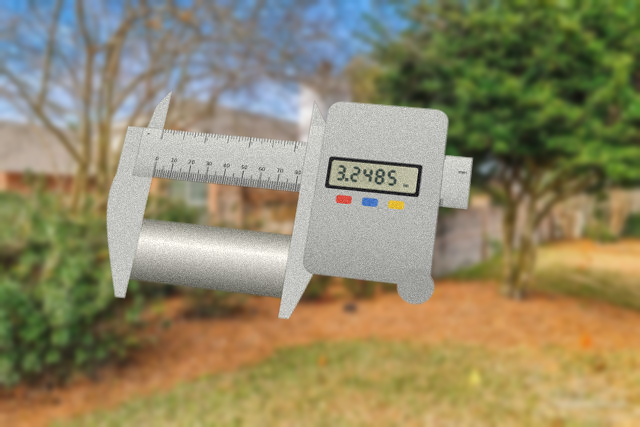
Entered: 3.2485 in
